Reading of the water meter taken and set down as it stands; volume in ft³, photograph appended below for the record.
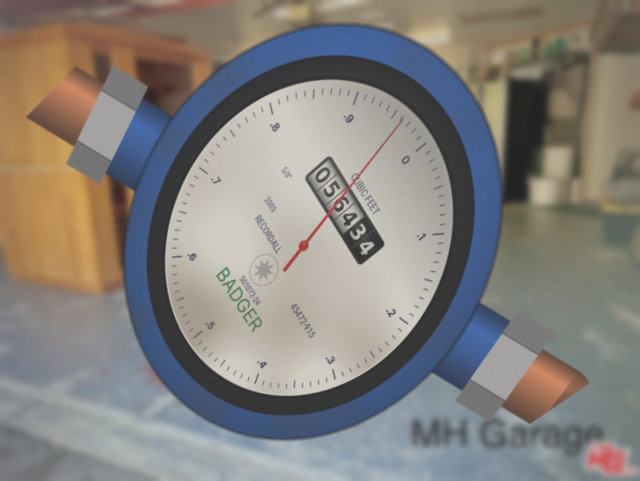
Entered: 56433.96 ft³
